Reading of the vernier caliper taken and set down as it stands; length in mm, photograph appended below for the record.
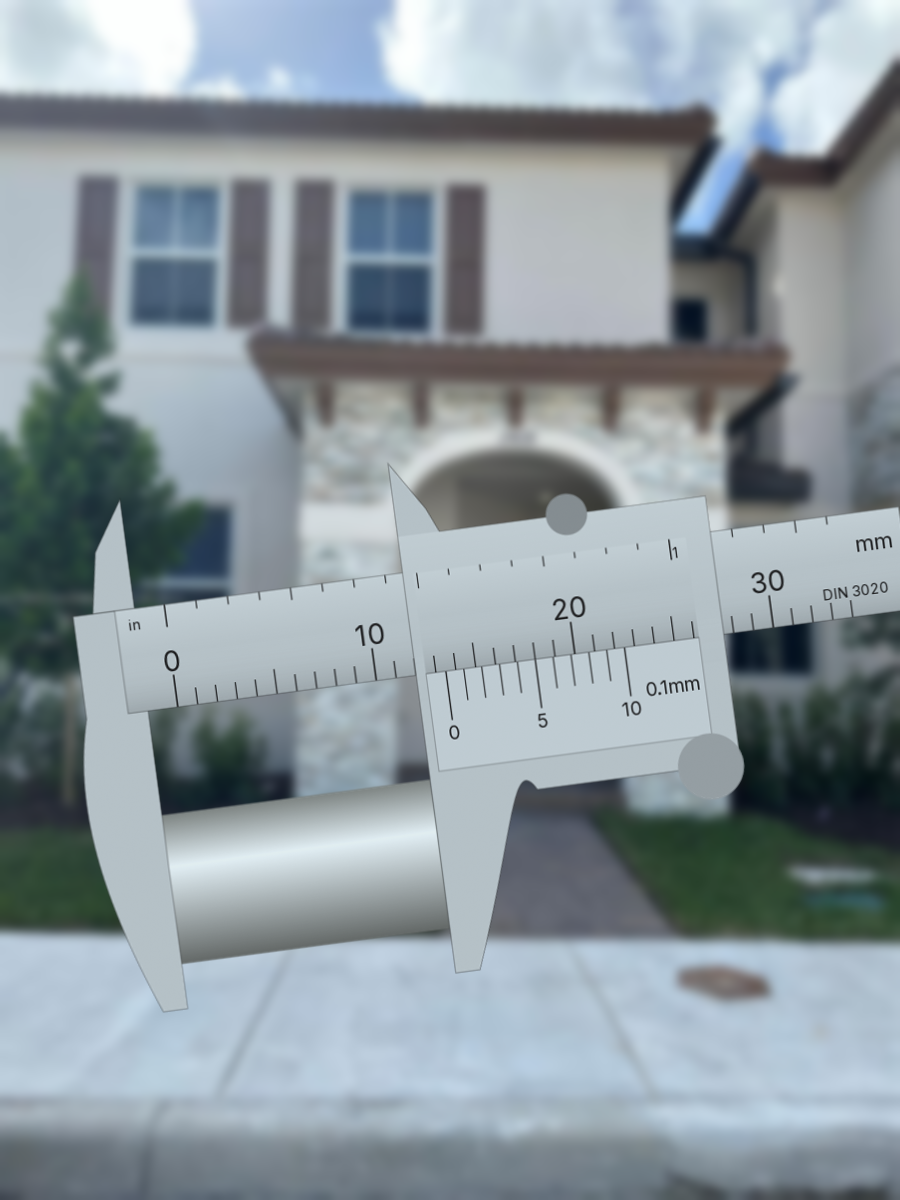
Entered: 13.5 mm
